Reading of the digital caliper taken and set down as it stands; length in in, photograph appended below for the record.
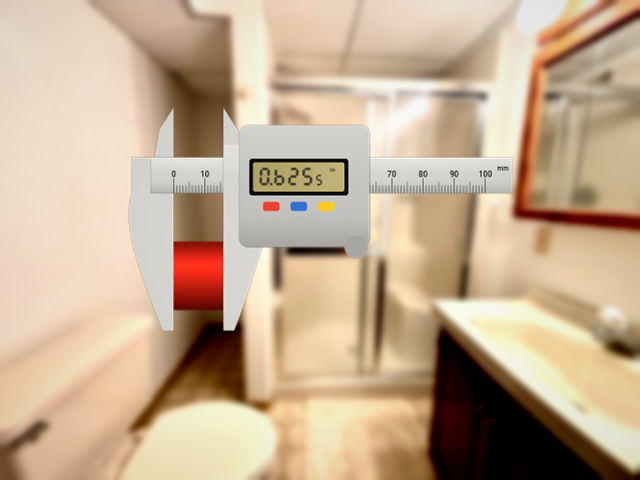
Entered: 0.6255 in
